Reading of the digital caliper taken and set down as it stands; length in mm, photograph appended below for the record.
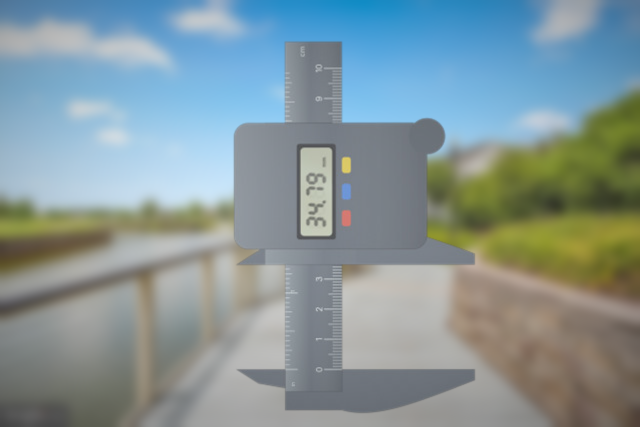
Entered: 34.79 mm
